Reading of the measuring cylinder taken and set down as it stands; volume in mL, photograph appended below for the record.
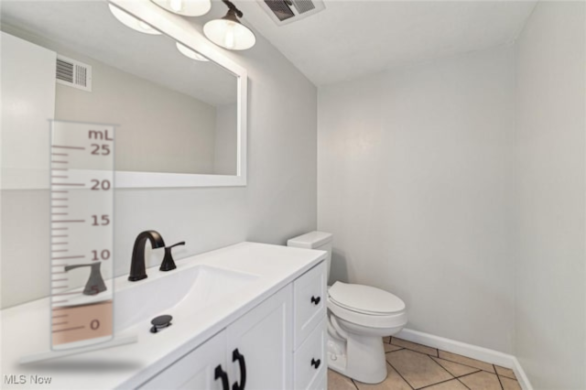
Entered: 3 mL
